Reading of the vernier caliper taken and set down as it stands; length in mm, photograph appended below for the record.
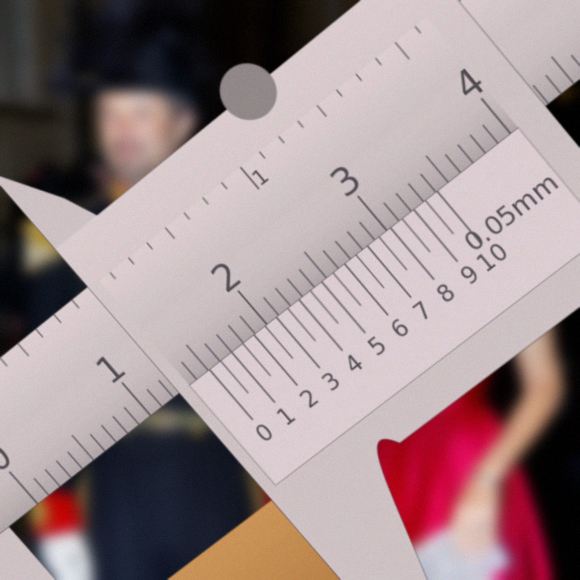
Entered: 15.1 mm
